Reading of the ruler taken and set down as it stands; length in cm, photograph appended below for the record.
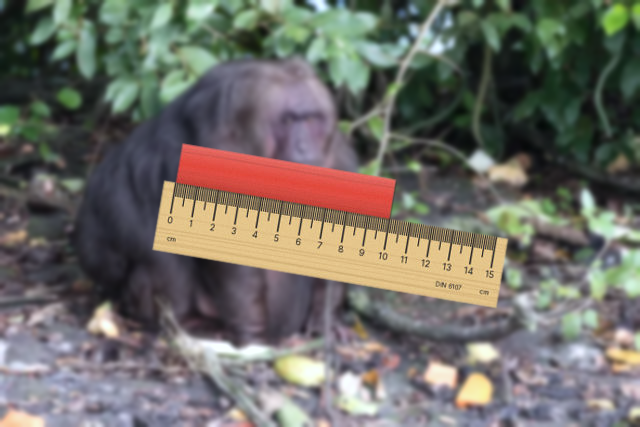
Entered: 10 cm
